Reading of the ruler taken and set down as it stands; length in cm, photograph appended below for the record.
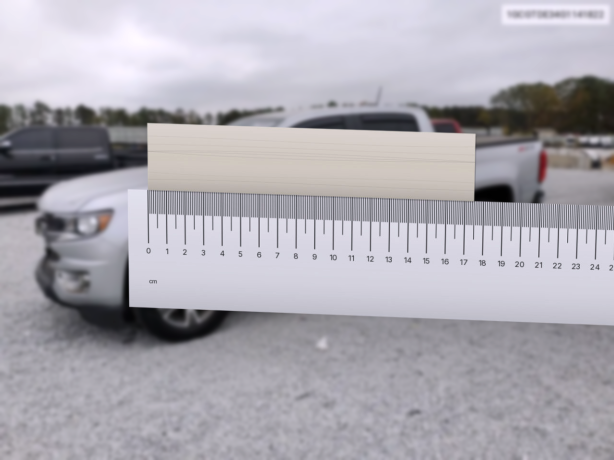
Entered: 17.5 cm
